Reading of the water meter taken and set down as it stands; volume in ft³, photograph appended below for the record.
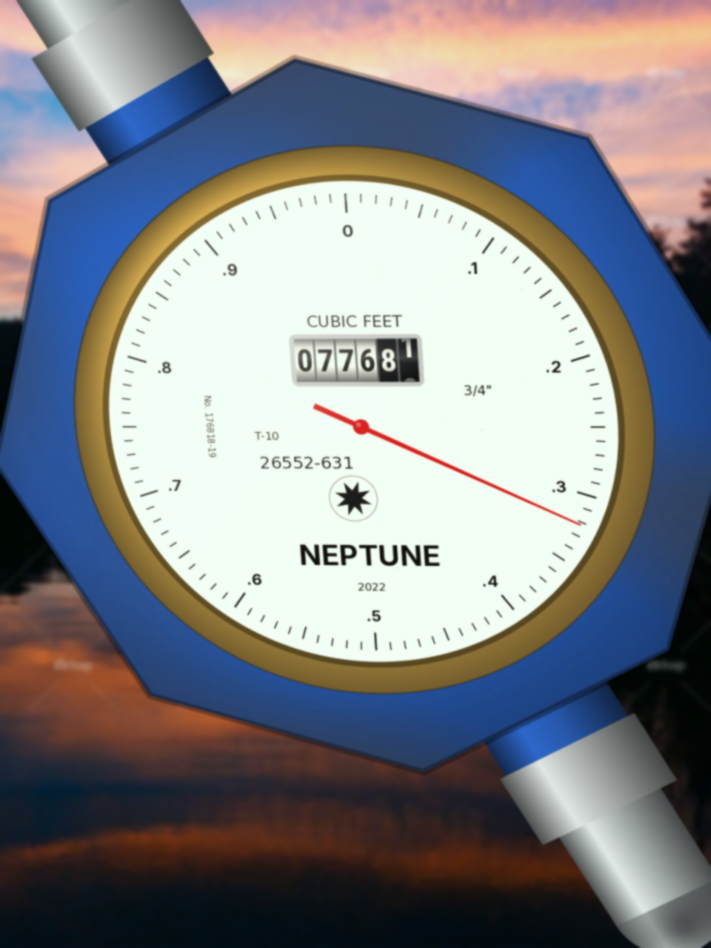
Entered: 77681.32 ft³
